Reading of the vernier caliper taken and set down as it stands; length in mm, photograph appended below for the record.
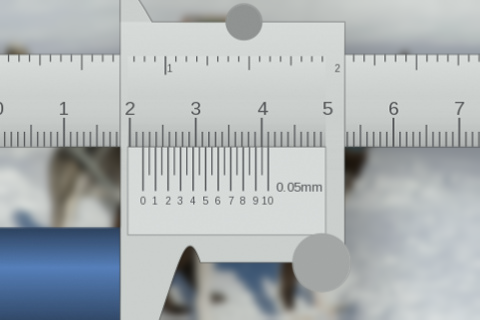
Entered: 22.0 mm
